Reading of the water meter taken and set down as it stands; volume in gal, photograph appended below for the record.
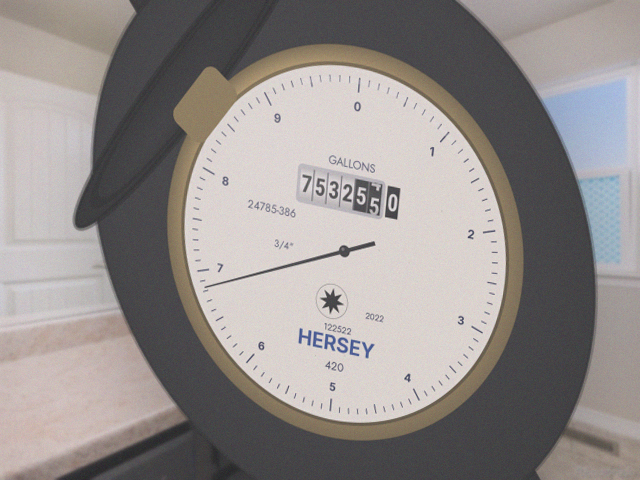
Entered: 7532546.8 gal
